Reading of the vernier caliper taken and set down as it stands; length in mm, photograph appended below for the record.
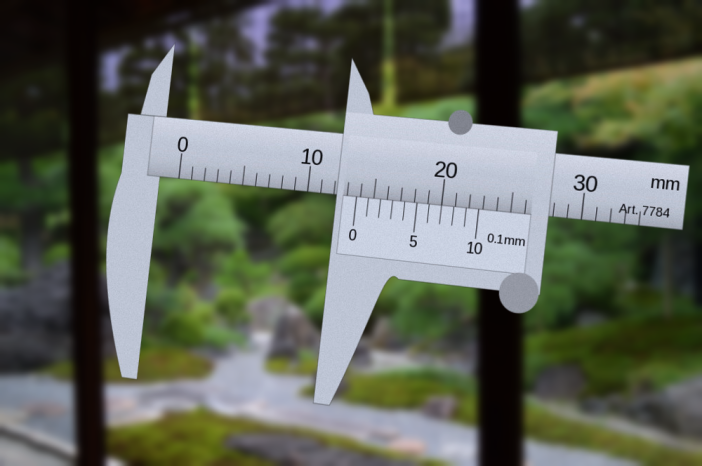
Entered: 13.7 mm
